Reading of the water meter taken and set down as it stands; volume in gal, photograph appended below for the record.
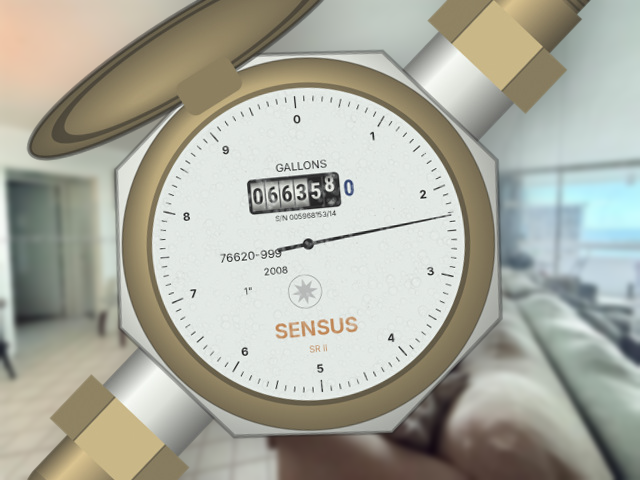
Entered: 663582.3 gal
